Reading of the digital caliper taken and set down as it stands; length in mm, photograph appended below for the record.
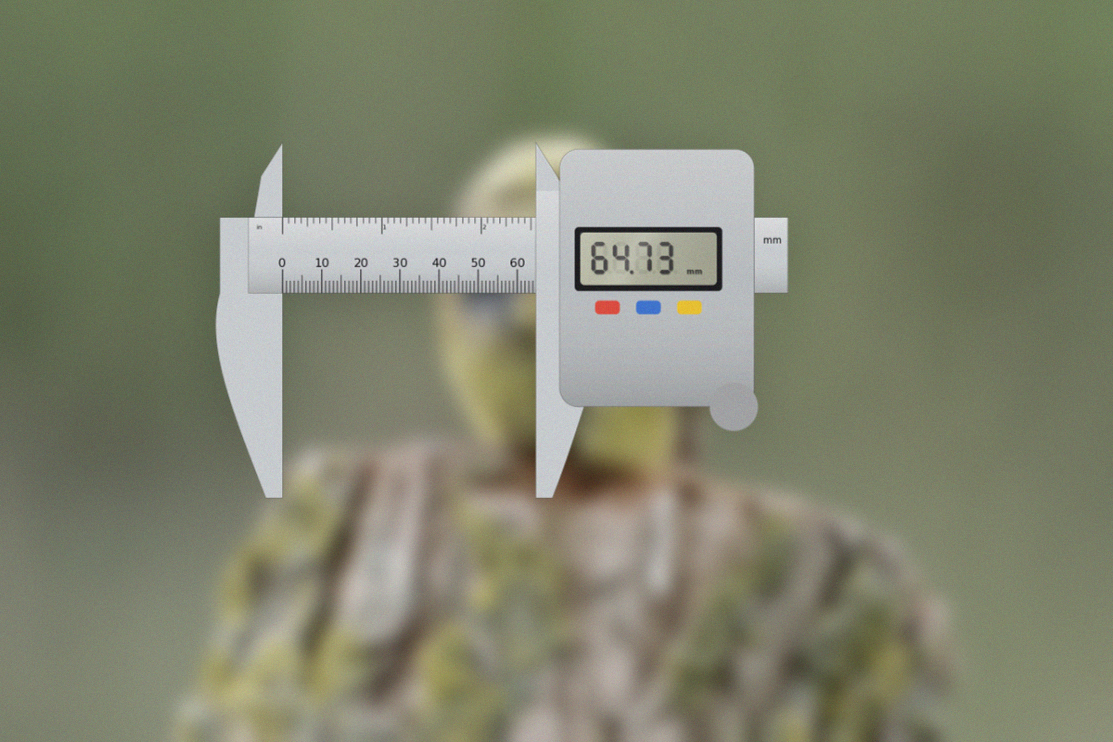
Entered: 64.73 mm
